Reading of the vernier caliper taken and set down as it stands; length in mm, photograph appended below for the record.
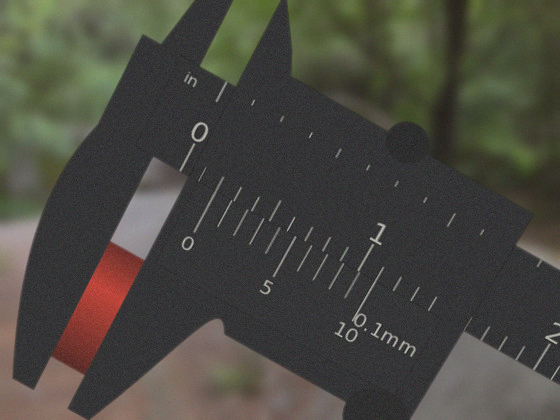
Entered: 2.0 mm
